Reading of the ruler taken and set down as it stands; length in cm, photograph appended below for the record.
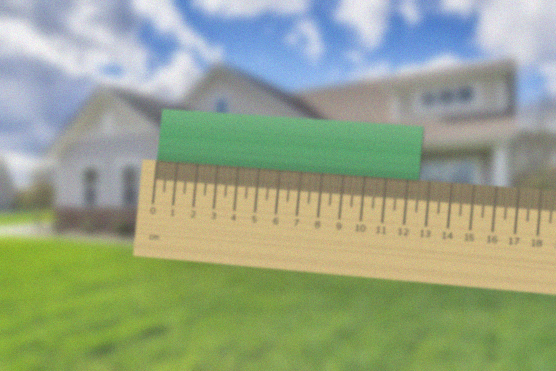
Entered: 12.5 cm
